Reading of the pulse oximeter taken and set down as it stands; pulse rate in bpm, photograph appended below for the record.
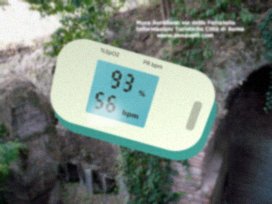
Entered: 56 bpm
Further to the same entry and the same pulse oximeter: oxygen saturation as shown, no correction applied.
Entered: 93 %
